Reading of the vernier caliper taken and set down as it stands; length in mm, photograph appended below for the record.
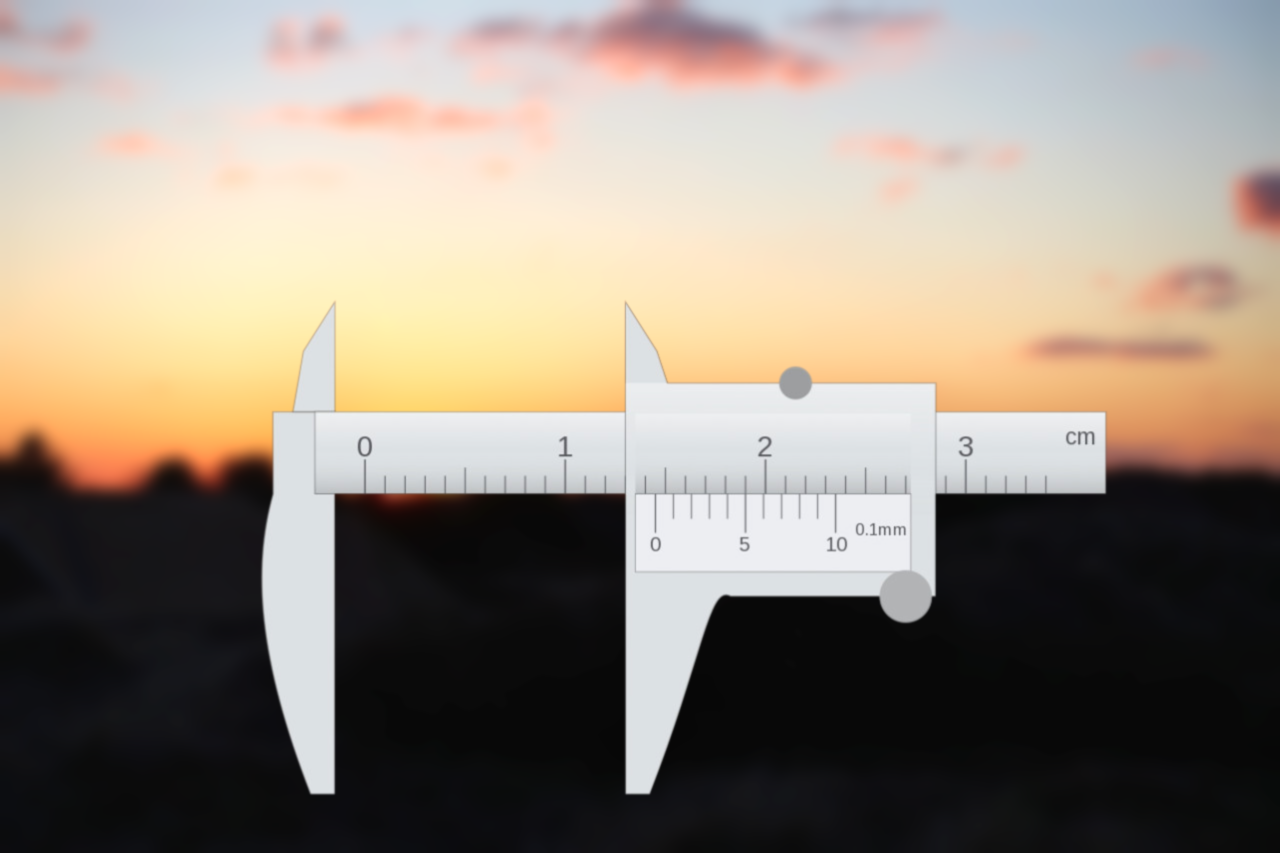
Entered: 14.5 mm
